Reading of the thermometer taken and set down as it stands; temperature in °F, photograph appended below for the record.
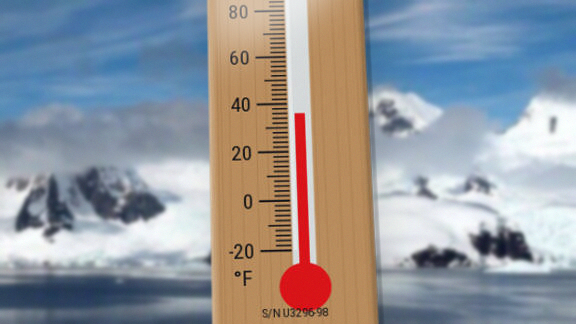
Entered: 36 °F
